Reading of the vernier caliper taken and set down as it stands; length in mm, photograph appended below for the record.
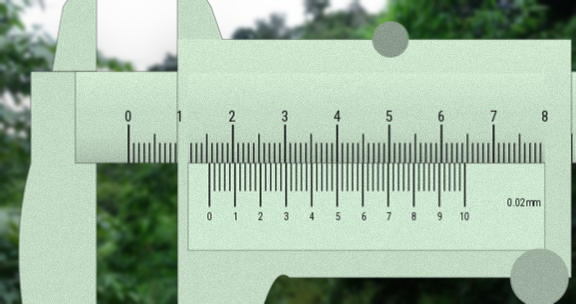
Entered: 15.5 mm
